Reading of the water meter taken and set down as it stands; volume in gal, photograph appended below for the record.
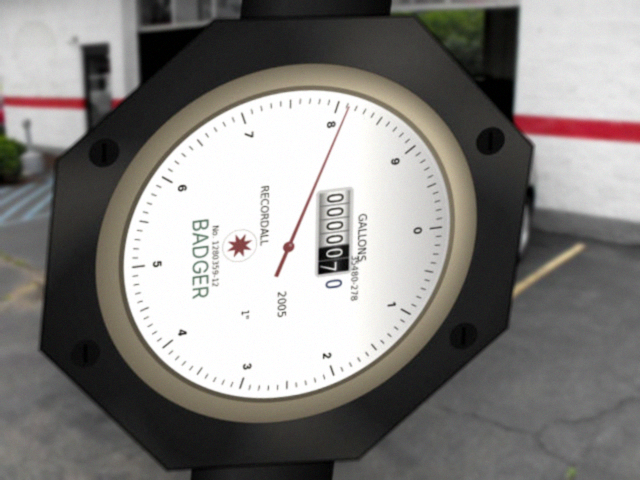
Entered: 68.1 gal
